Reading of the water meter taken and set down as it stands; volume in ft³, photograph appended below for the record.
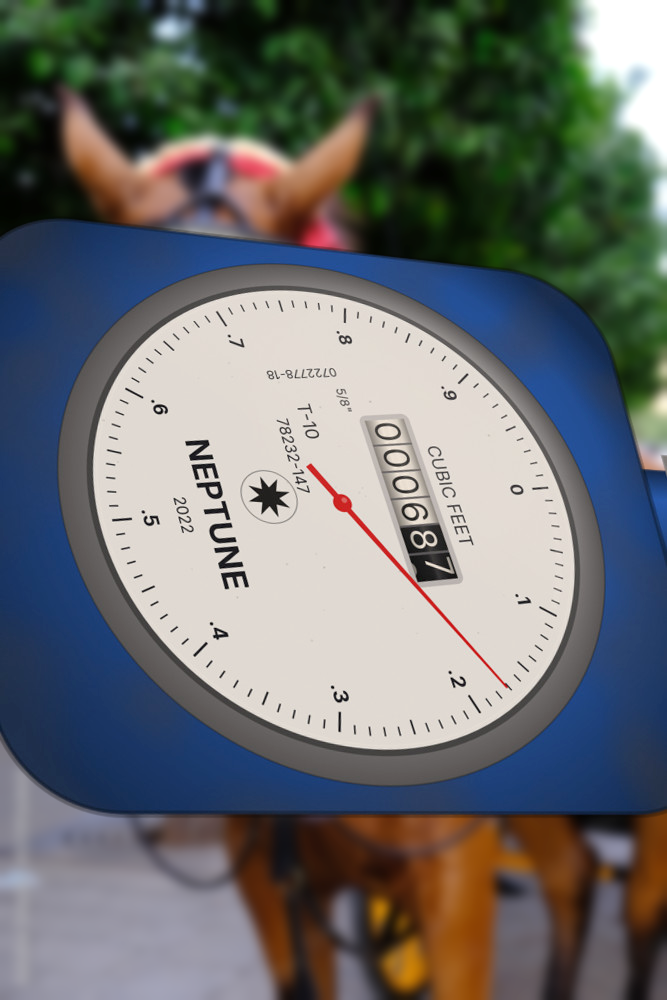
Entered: 687.17 ft³
